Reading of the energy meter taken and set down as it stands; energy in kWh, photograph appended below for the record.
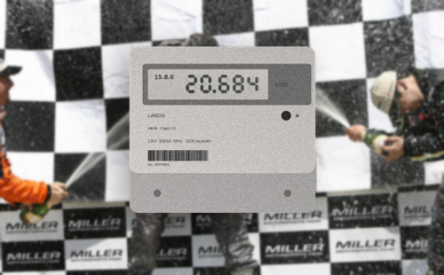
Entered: 20.684 kWh
